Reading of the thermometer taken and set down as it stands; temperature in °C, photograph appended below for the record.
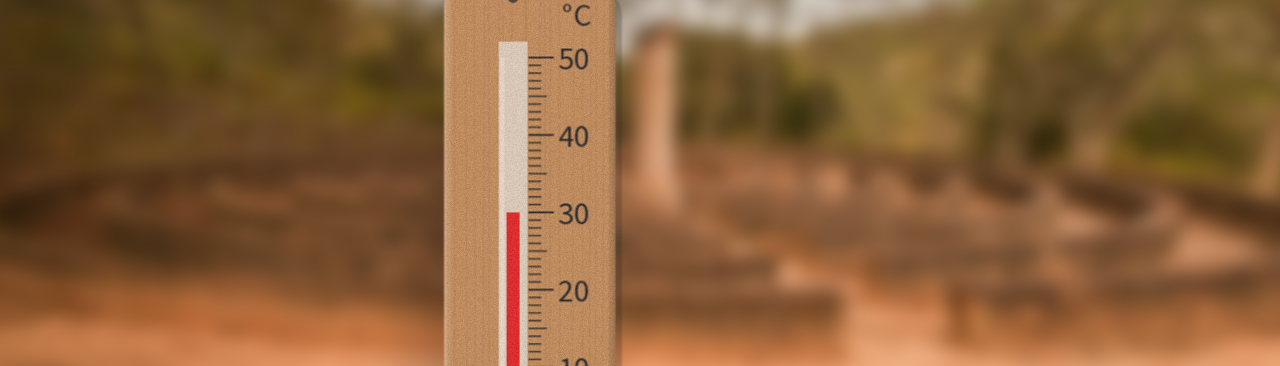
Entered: 30 °C
